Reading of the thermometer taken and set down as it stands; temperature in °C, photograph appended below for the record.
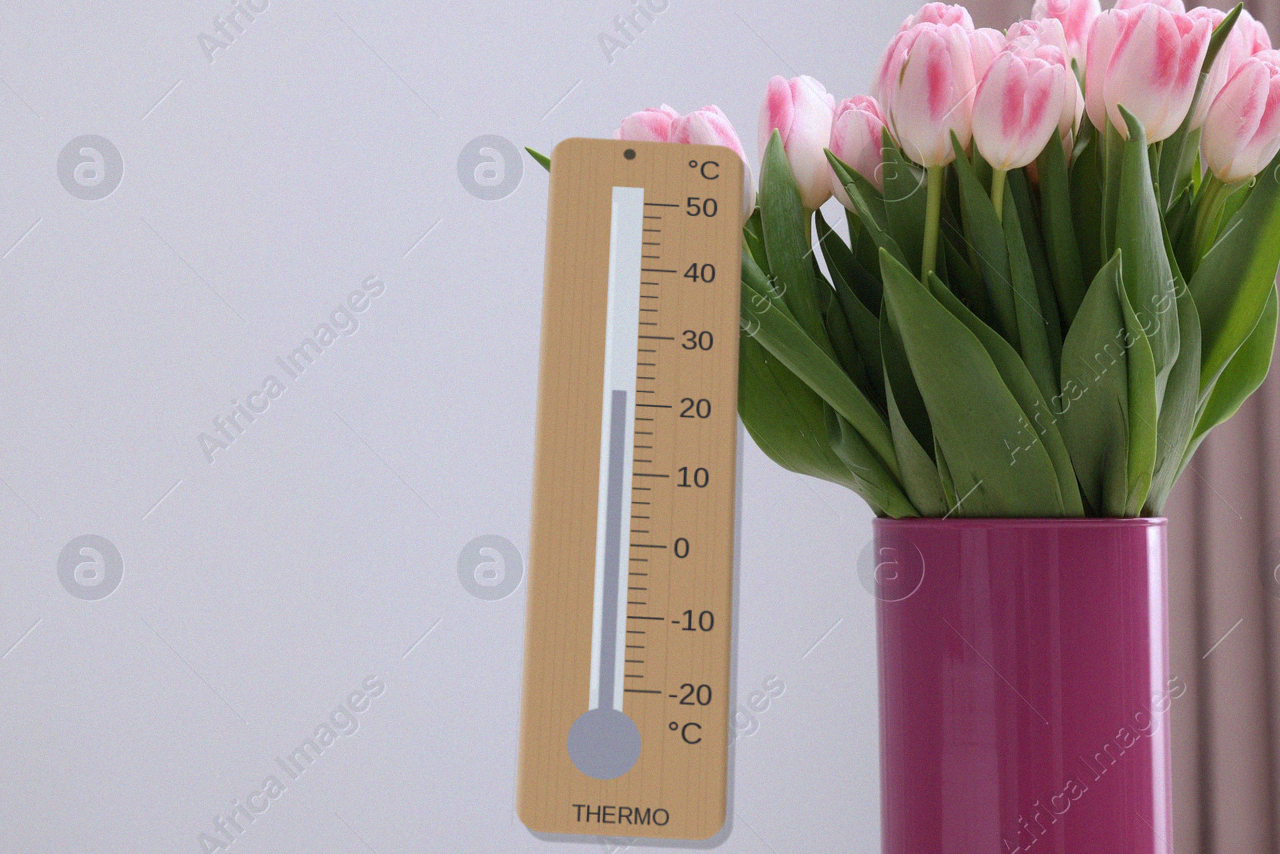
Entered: 22 °C
